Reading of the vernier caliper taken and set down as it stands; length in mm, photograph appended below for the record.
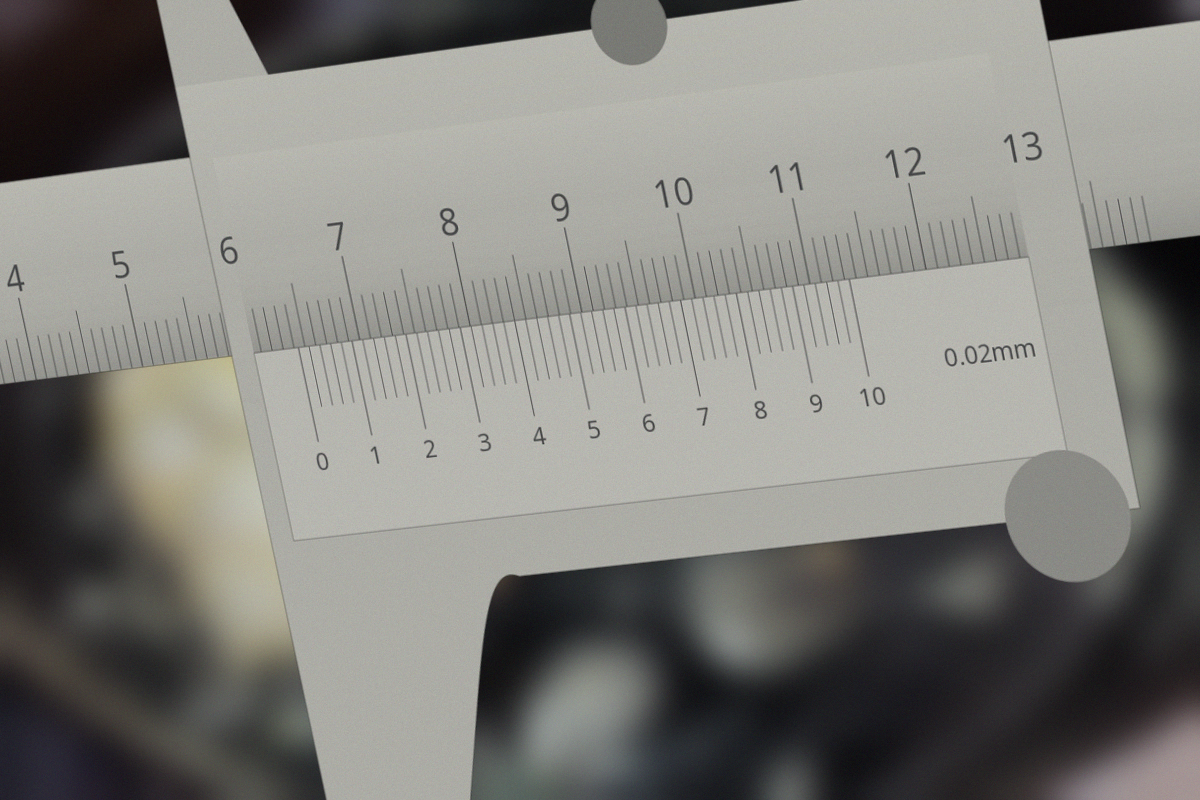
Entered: 64.4 mm
